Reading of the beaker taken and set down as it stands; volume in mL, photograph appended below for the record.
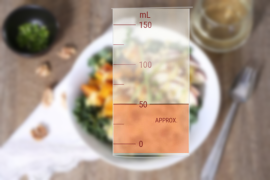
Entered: 50 mL
